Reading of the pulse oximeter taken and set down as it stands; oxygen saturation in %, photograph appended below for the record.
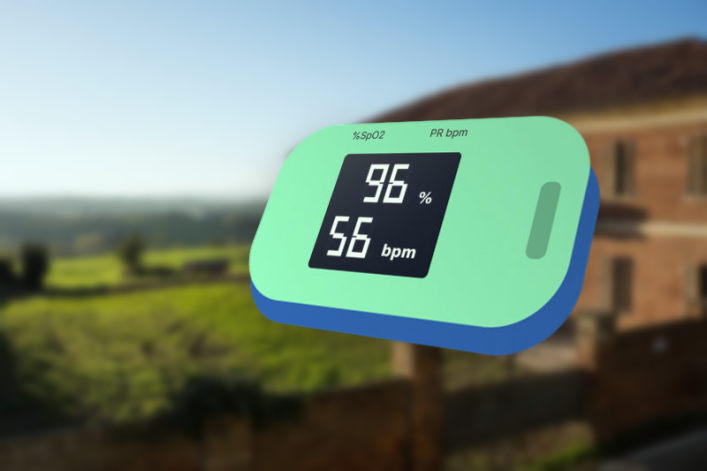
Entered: 96 %
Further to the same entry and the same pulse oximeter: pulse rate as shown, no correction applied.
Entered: 56 bpm
